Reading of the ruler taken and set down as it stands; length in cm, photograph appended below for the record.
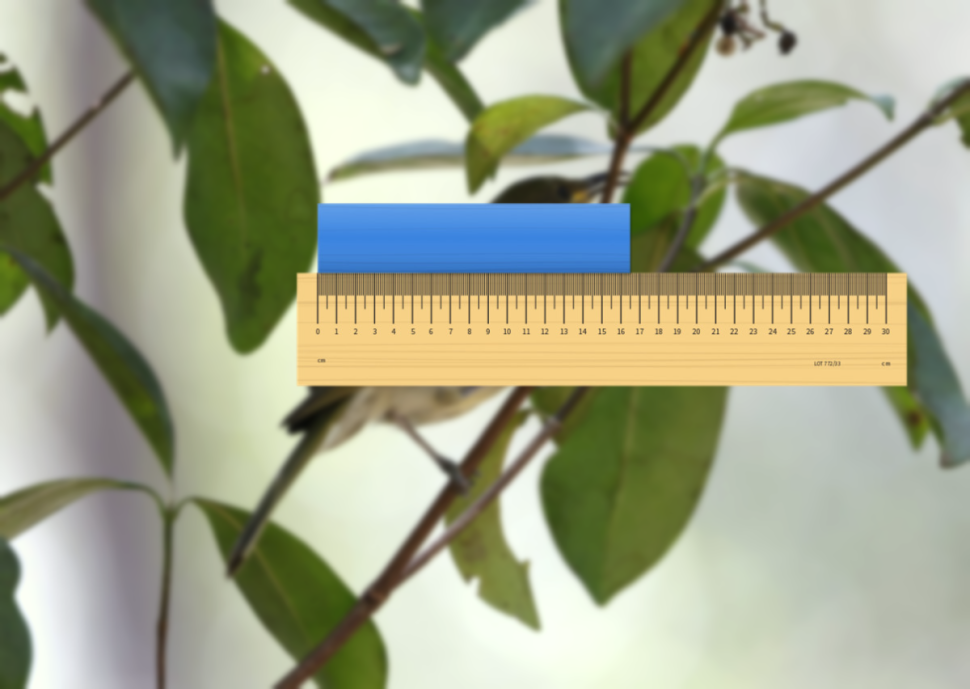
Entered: 16.5 cm
